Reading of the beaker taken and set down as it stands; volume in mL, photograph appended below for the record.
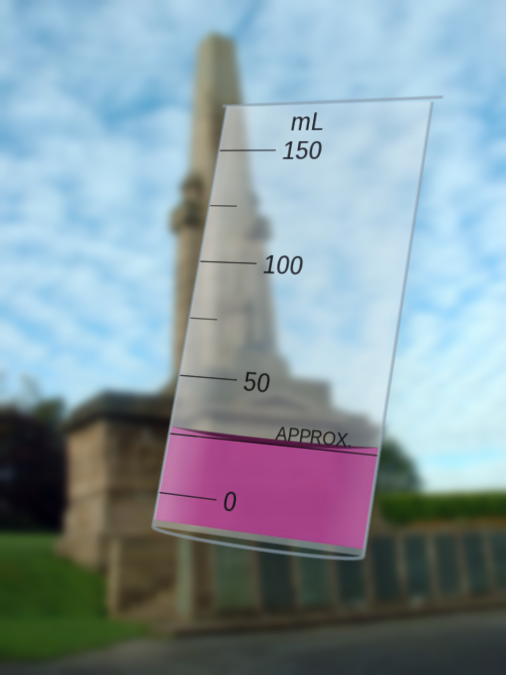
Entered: 25 mL
